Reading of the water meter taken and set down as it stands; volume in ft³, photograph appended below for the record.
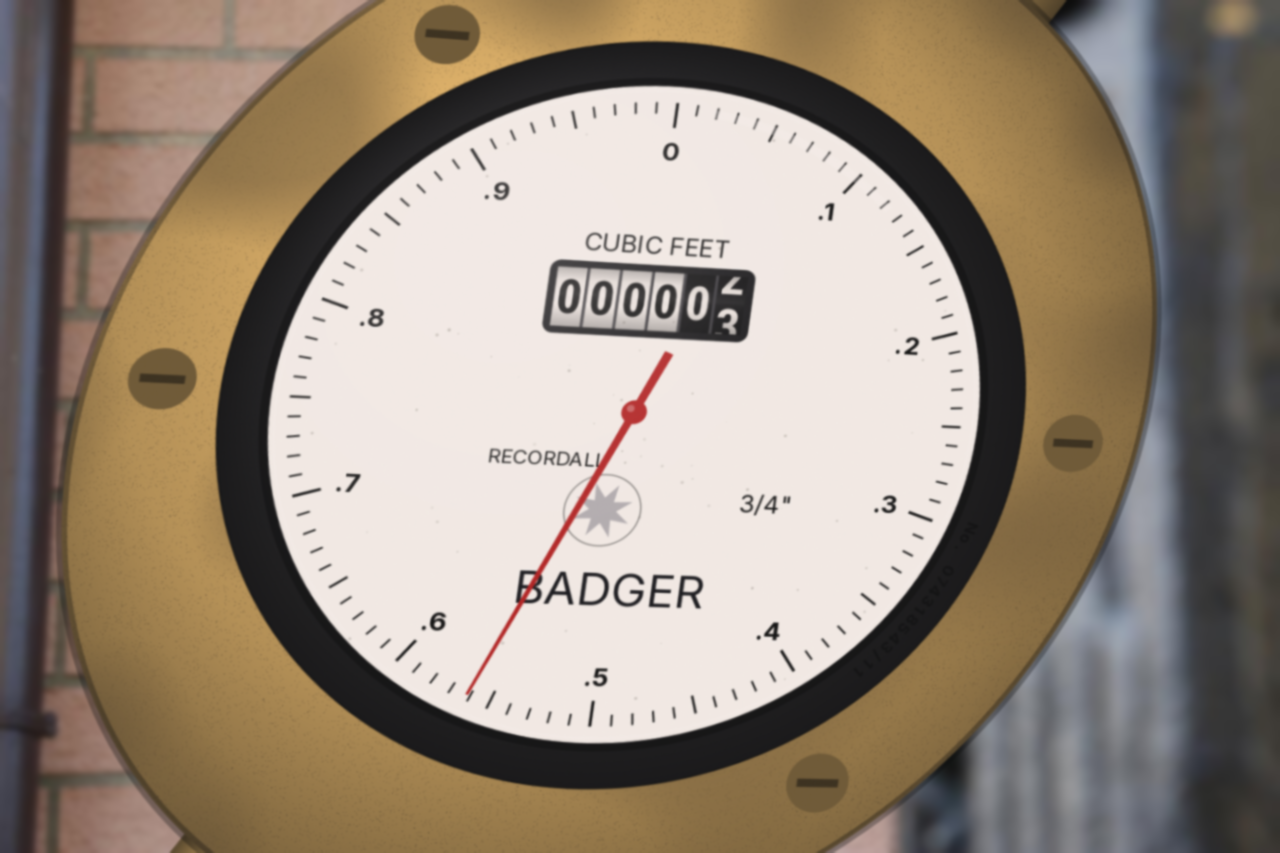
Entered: 2.56 ft³
